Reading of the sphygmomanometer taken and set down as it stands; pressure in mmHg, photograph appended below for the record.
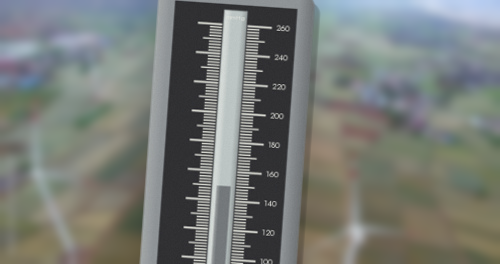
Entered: 150 mmHg
